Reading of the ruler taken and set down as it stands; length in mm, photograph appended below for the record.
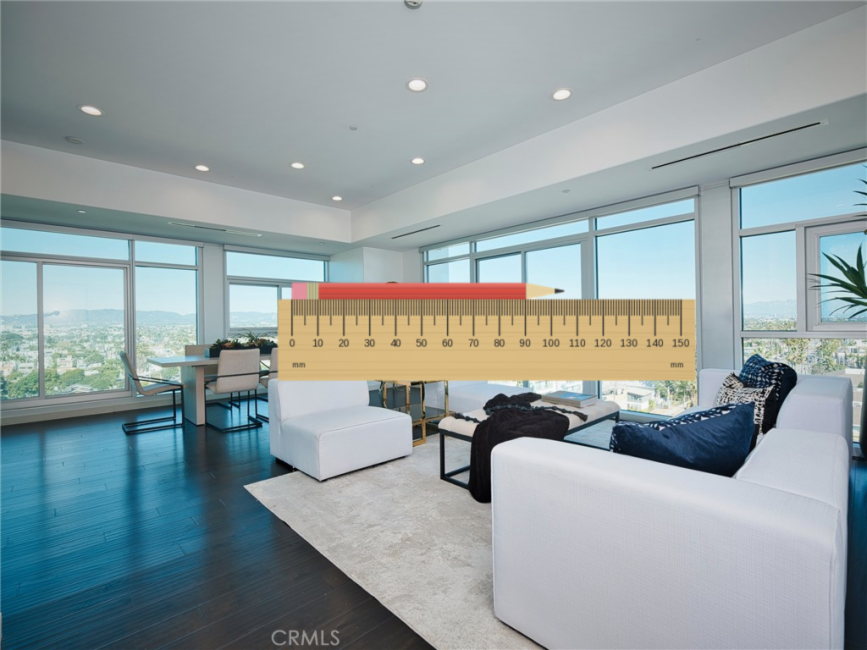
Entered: 105 mm
